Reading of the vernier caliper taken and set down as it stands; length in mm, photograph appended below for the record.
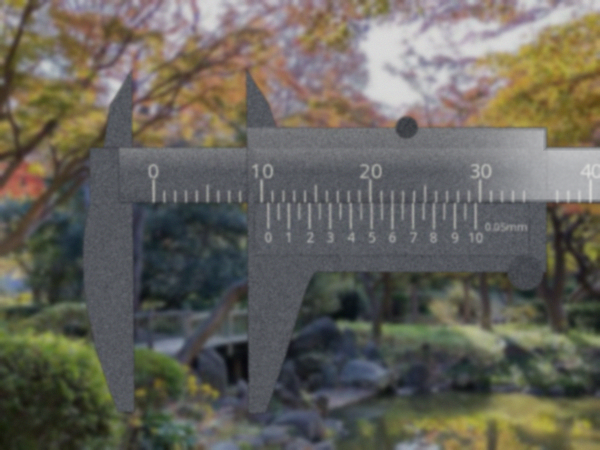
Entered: 10.6 mm
